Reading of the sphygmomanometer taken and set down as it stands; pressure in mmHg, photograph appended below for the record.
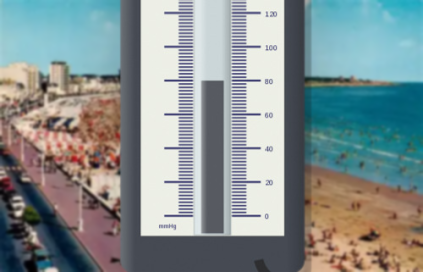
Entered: 80 mmHg
